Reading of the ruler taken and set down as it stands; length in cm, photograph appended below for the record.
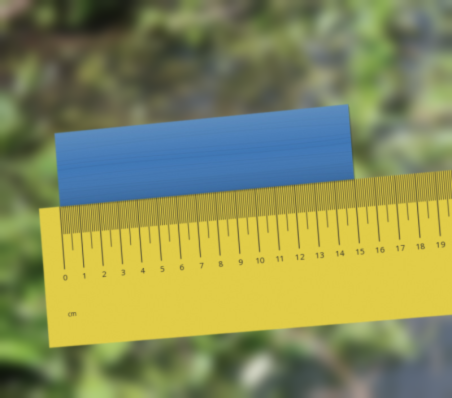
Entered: 15 cm
